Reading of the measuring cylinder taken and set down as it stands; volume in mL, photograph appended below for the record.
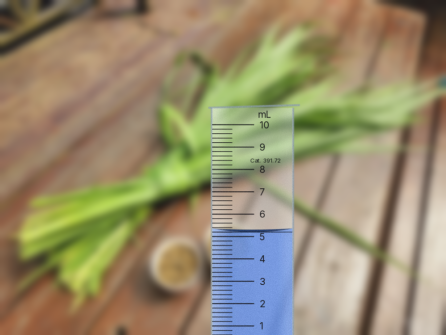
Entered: 5.2 mL
